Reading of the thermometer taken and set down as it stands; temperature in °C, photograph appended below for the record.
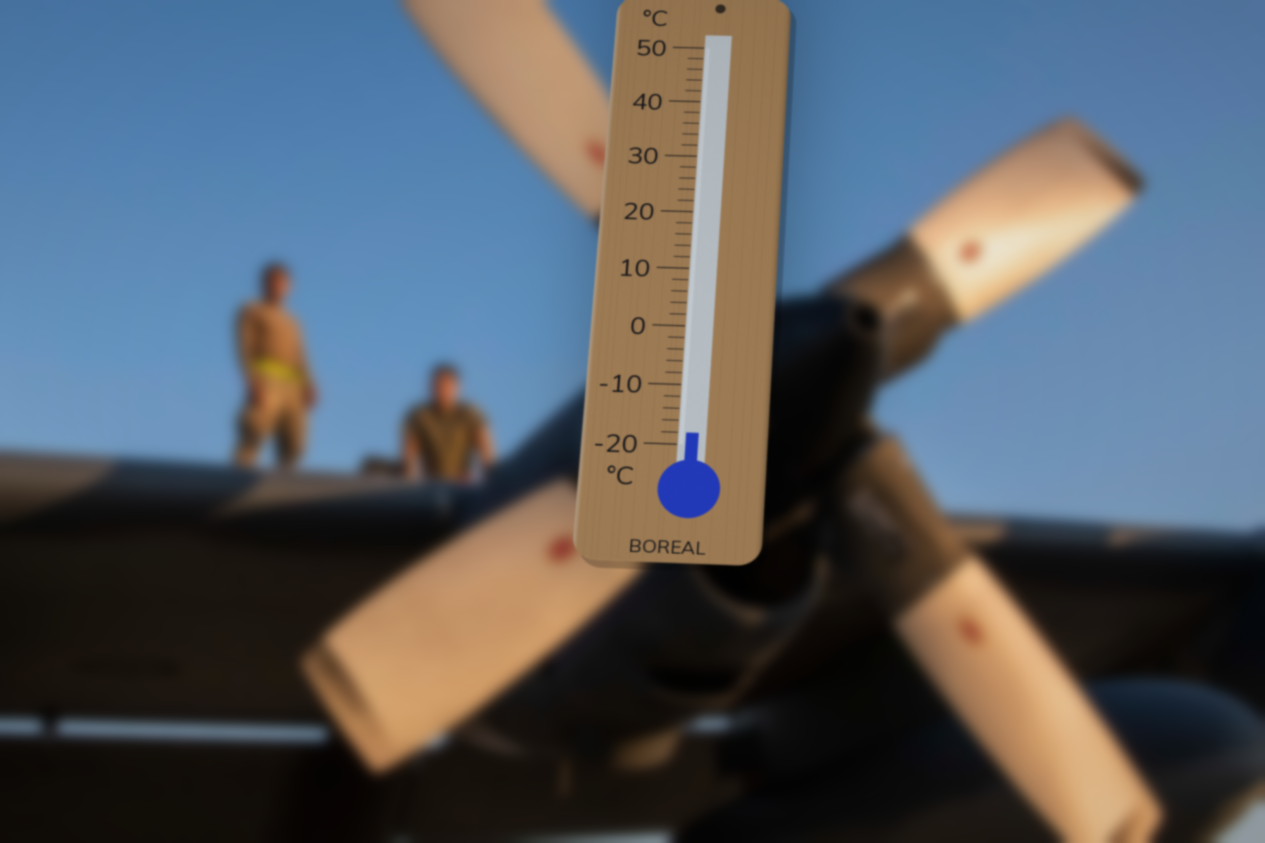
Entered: -18 °C
